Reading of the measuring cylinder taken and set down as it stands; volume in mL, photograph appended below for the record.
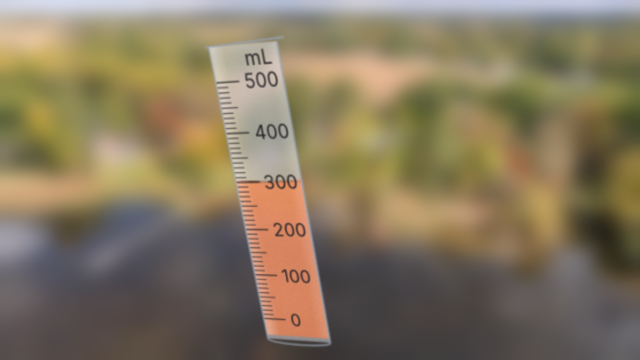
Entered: 300 mL
